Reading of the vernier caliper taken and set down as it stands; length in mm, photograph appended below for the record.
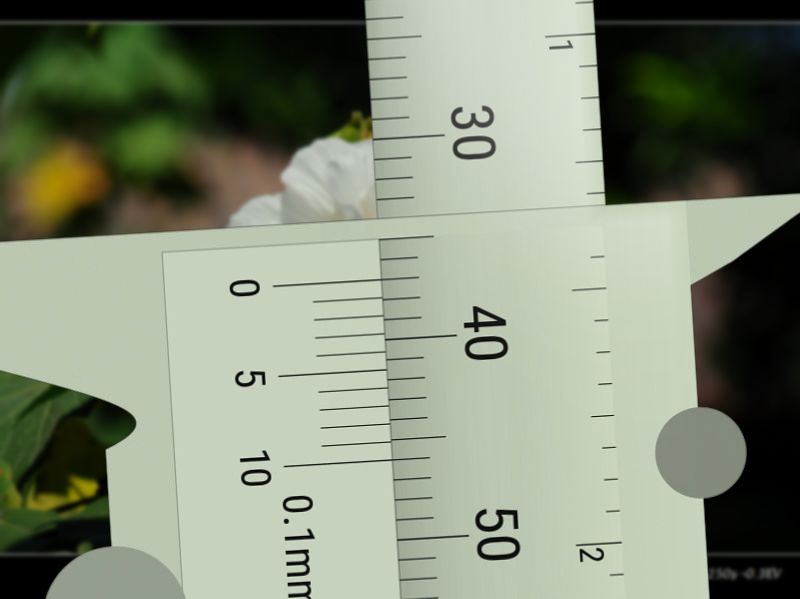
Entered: 37.0 mm
